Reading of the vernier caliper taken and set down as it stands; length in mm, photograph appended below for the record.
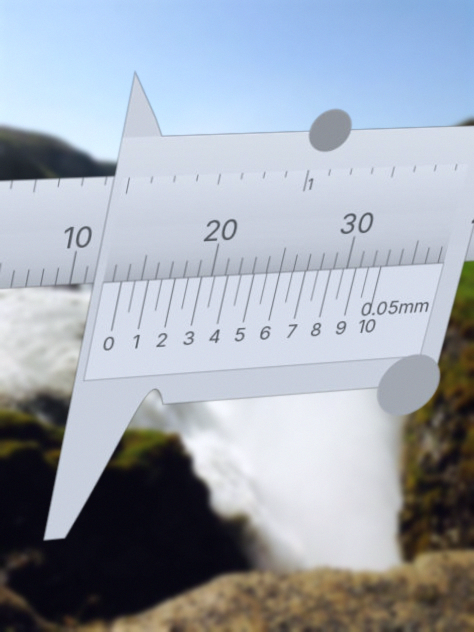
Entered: 13.6 mm
